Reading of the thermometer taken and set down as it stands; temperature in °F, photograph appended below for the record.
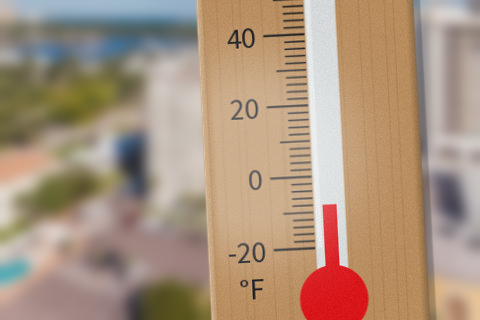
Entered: -8 °F
